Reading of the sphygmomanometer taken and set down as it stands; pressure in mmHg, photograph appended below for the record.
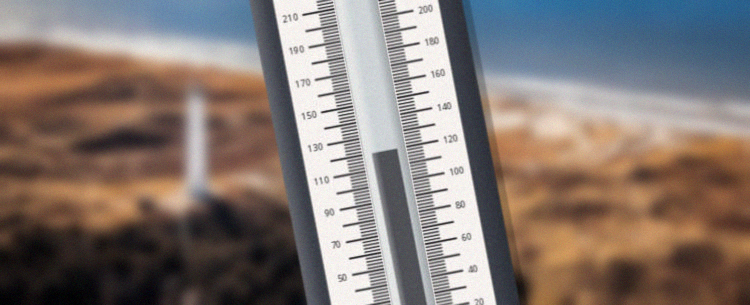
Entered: 120 mmHg
